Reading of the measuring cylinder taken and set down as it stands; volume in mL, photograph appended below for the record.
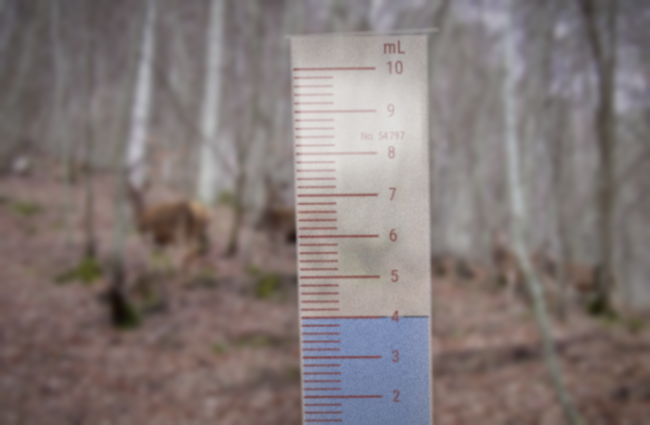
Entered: 4 mL
